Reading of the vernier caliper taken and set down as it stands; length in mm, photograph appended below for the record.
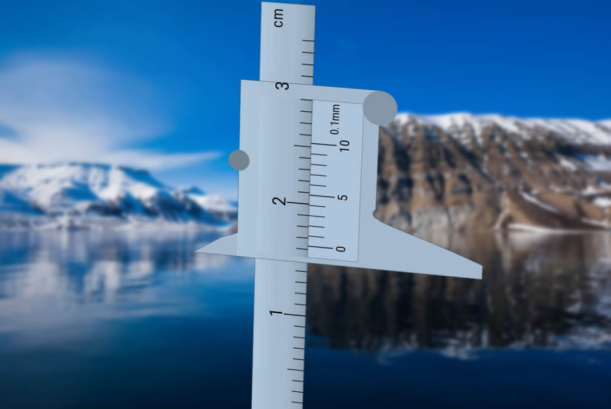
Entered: 16.3 mm
